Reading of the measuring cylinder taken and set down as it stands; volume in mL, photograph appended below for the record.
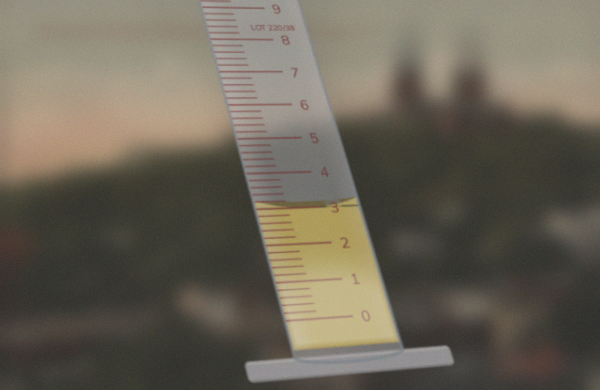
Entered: 3 mL
